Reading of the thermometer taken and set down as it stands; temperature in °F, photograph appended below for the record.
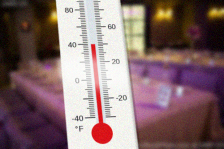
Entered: 40 °F
